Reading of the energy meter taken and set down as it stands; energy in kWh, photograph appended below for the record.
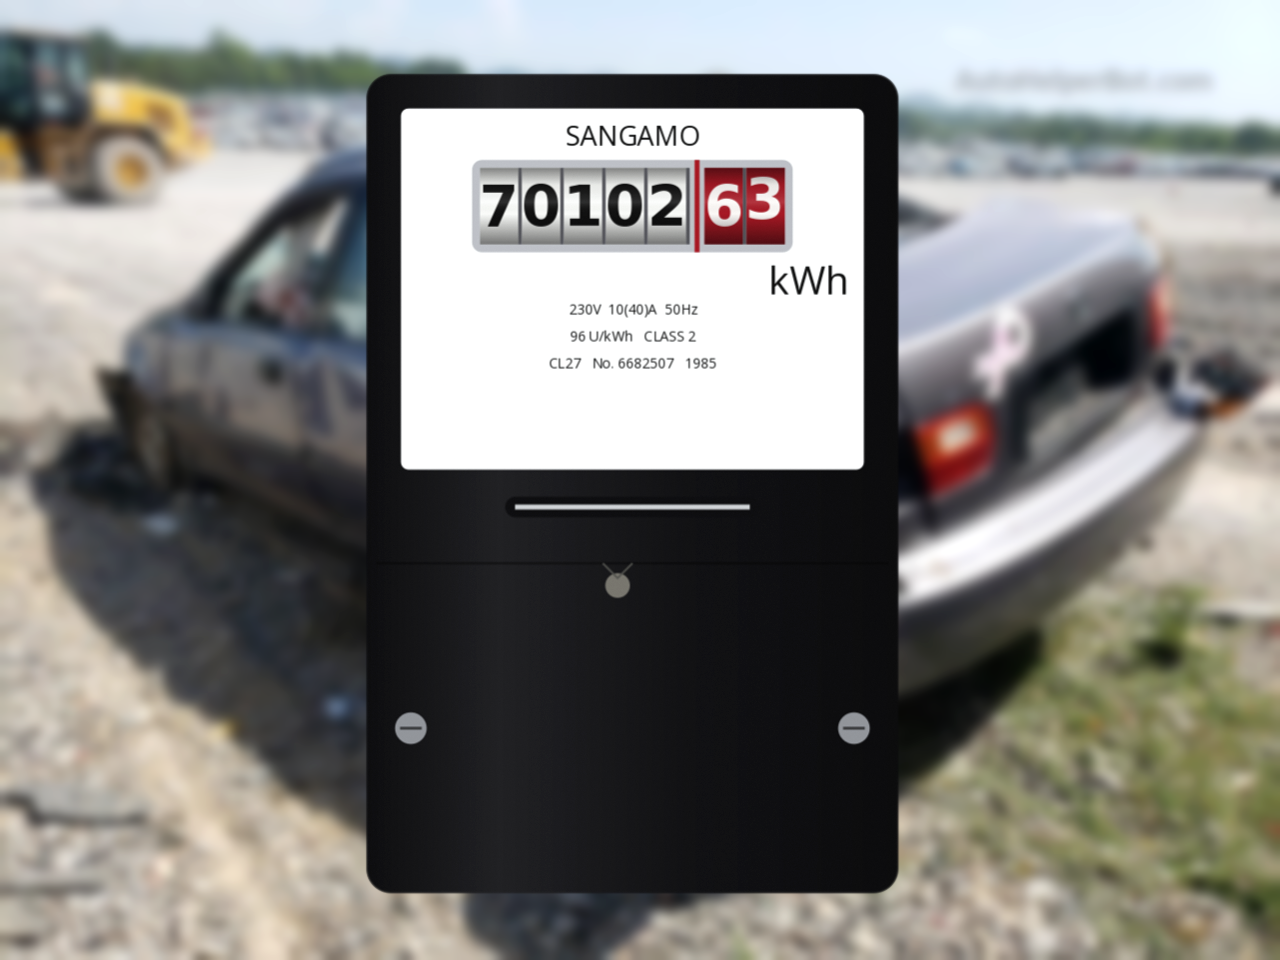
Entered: 70102.63 kWh
